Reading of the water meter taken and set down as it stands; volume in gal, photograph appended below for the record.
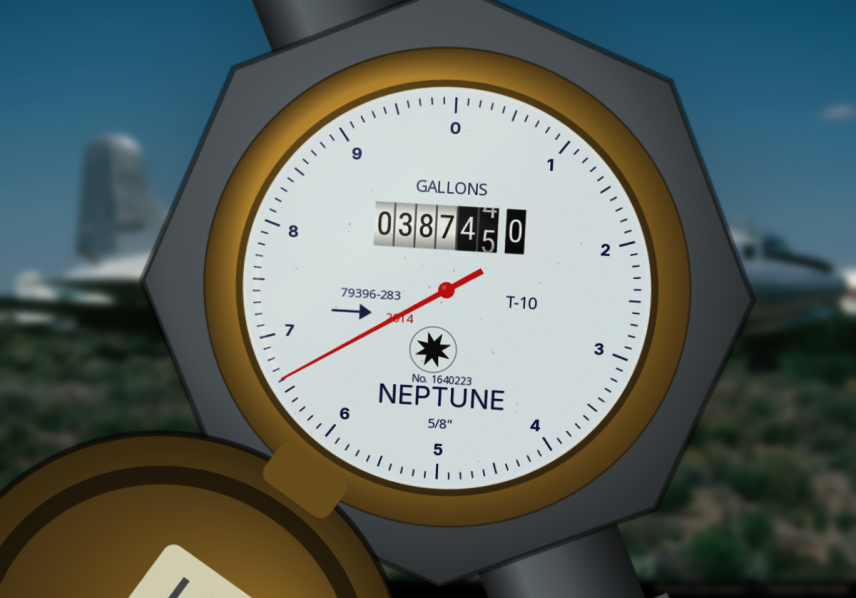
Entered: 387446.6 gal
